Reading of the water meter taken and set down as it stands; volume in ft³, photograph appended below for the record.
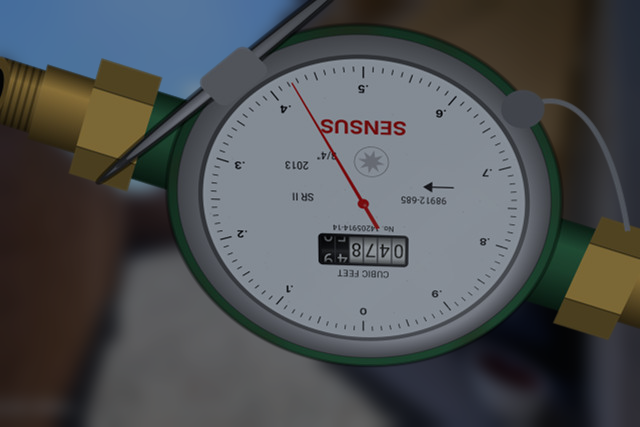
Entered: 47849.42 ft³
